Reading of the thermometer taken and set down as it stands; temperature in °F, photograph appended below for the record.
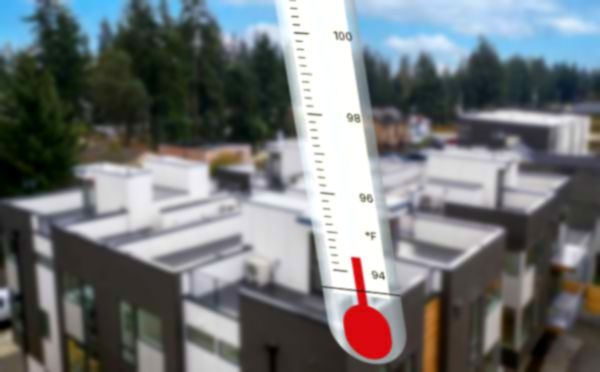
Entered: 94.4 °F
